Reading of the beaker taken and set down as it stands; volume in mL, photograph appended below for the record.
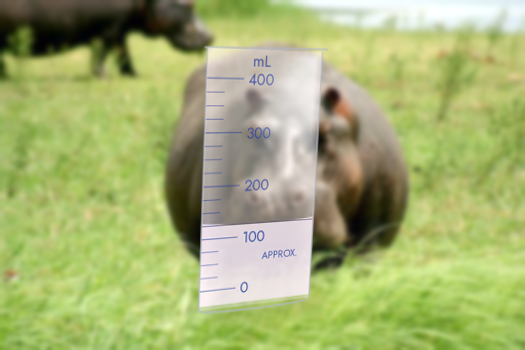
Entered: 125 mL
